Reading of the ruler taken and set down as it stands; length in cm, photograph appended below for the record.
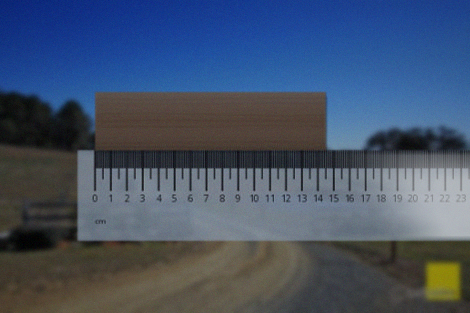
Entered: 14.5 cm
